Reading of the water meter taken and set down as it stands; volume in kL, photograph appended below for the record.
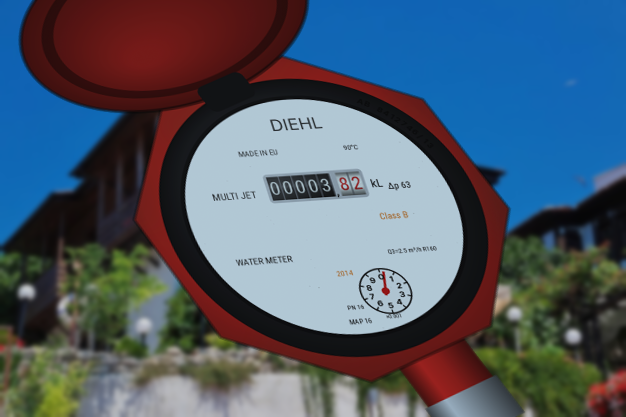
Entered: 3.820 kL
